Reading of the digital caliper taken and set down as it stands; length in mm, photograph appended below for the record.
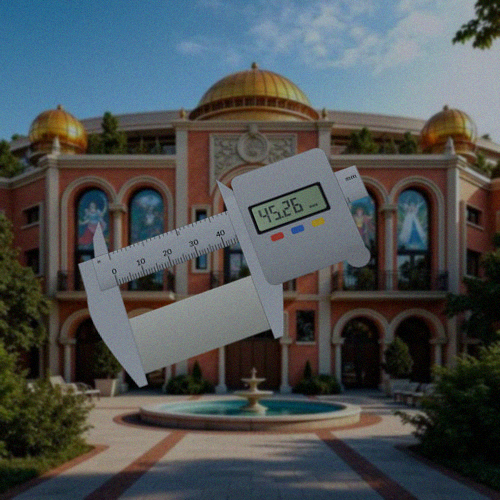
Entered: 45.26 mm
